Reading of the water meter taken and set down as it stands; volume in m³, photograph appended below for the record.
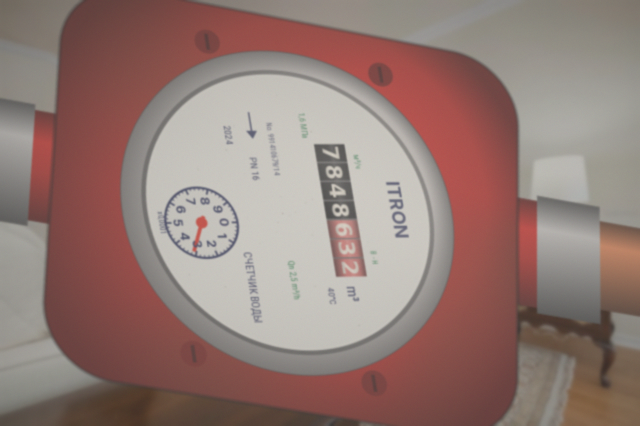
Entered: 7848.6323 m³
